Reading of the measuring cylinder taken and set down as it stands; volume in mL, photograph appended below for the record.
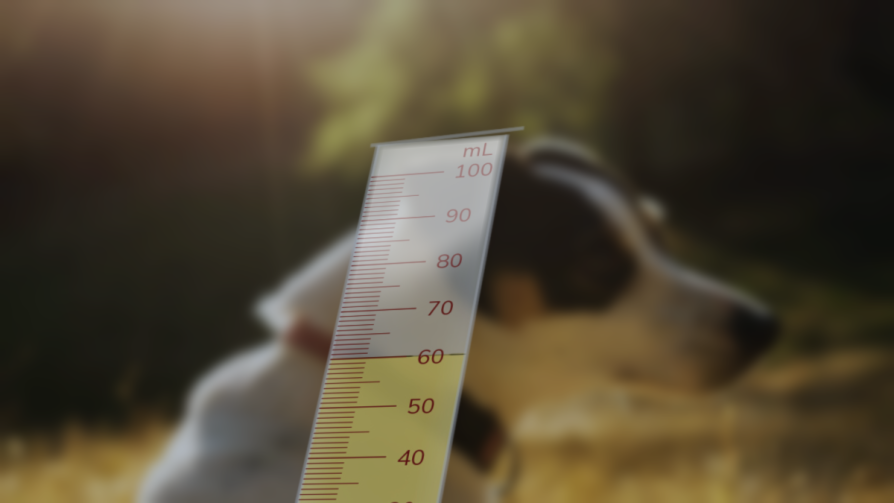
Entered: 60 mL
